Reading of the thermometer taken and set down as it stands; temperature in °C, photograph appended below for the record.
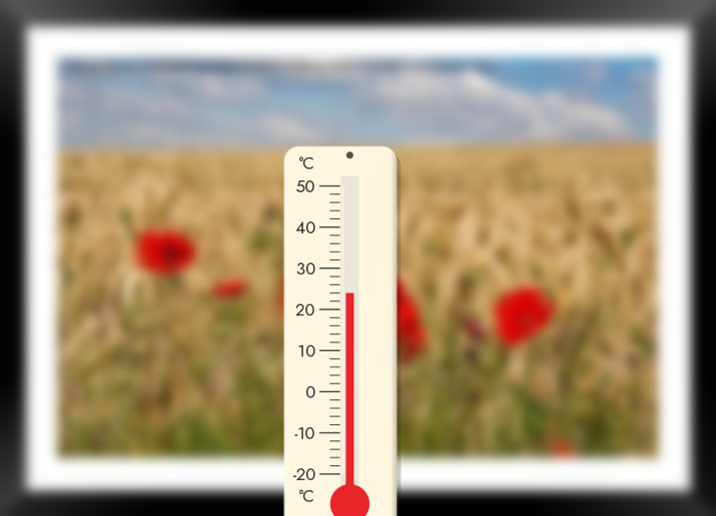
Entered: 24 °C
